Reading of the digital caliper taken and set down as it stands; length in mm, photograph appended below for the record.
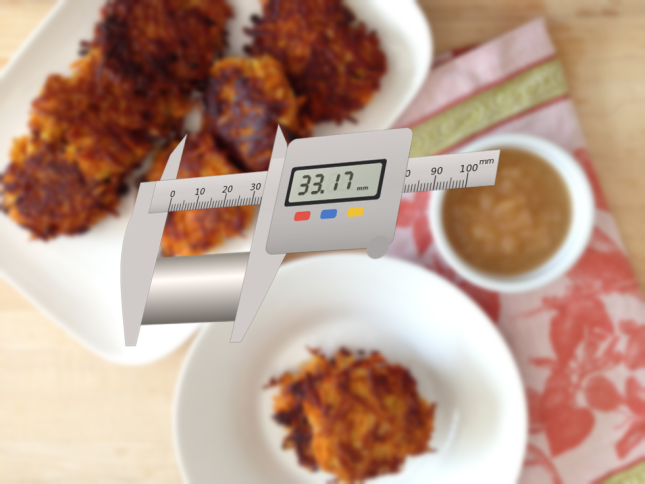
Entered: 33.17 mm
